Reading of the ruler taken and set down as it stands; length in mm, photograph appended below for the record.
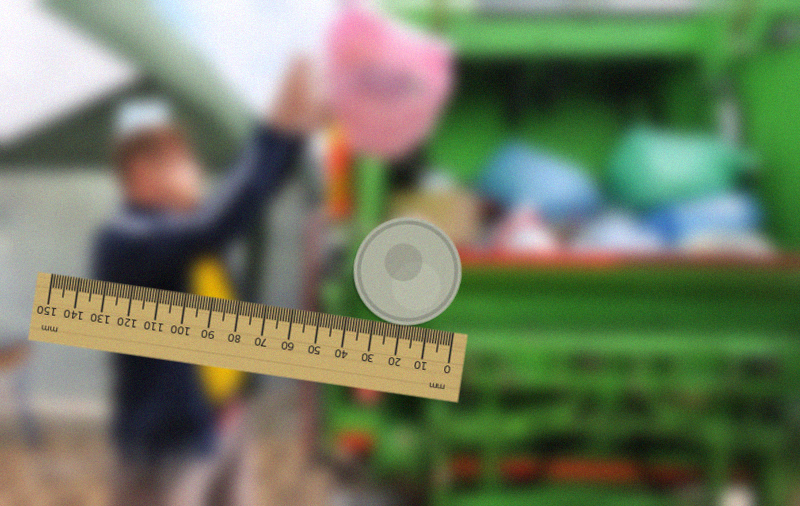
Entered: 40 mm
